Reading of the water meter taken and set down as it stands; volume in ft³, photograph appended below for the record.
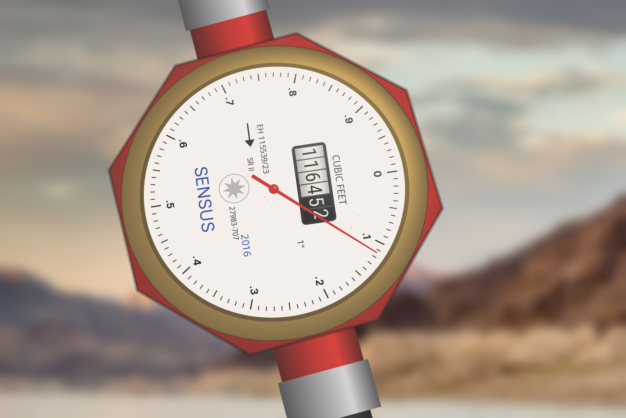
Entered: 116452.11 ft³
